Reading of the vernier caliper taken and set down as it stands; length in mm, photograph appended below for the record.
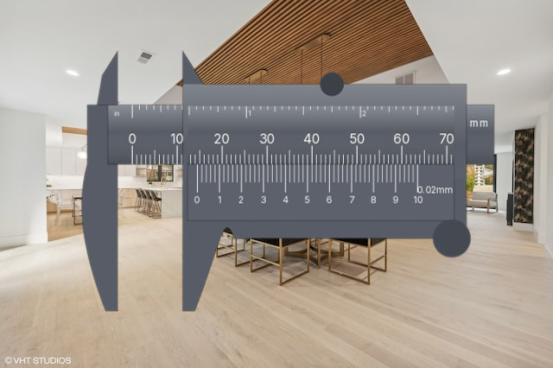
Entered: 14.5 mm
